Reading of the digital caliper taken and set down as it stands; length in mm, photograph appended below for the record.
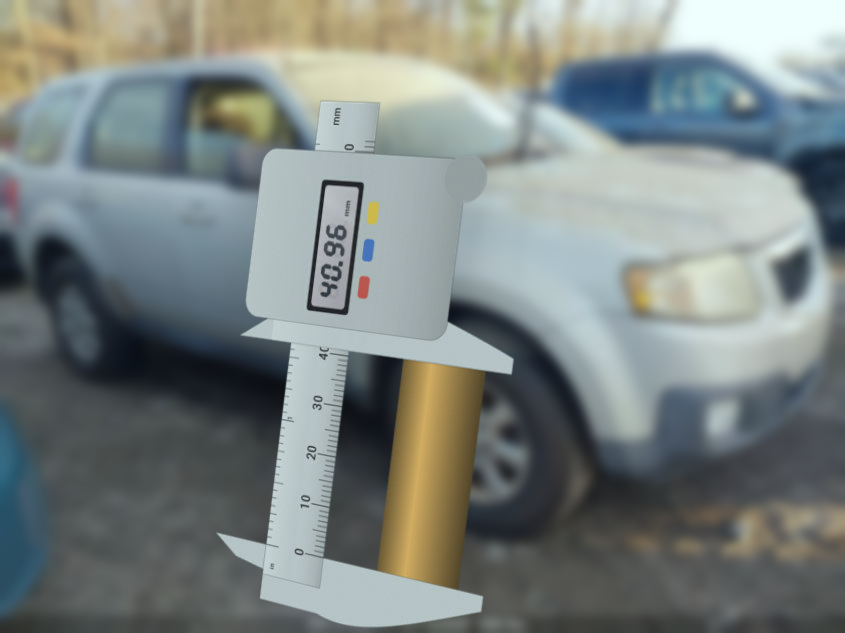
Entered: 40.96 mm
